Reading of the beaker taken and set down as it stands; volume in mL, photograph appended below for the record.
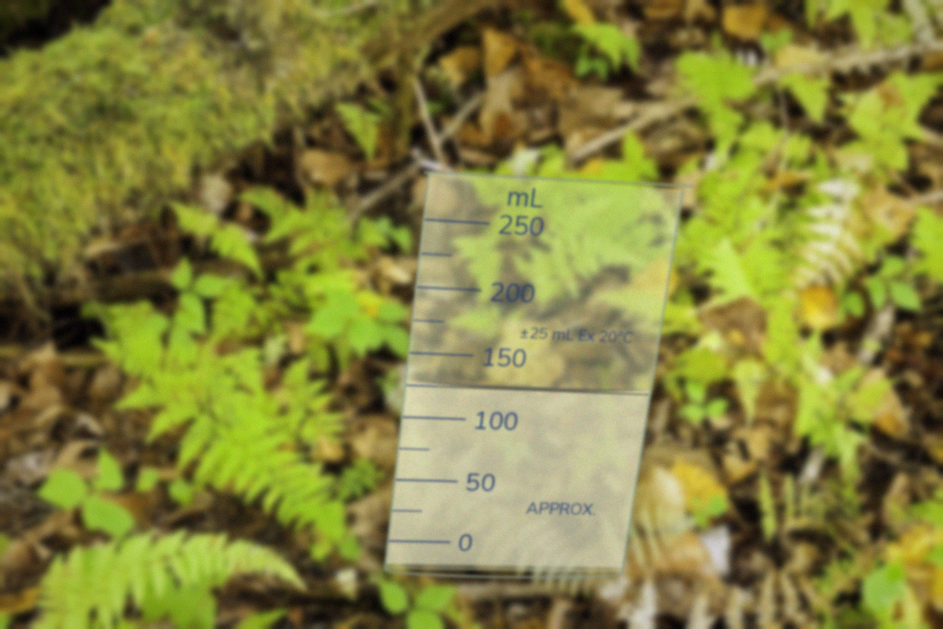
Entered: 125 mL
